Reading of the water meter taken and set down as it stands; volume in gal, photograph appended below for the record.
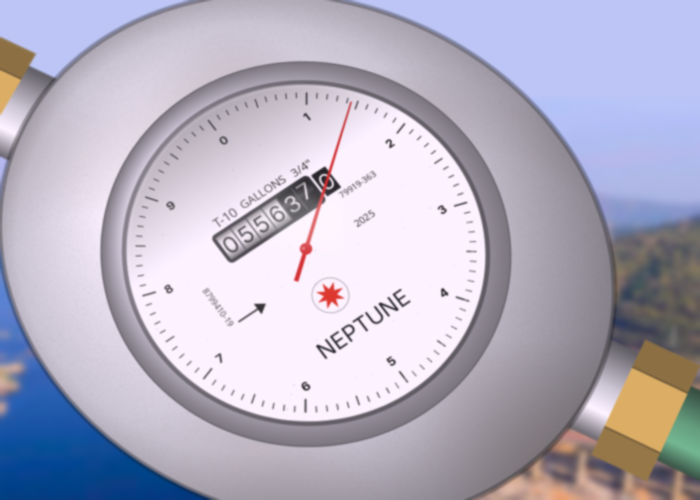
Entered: 556371.4 gal
